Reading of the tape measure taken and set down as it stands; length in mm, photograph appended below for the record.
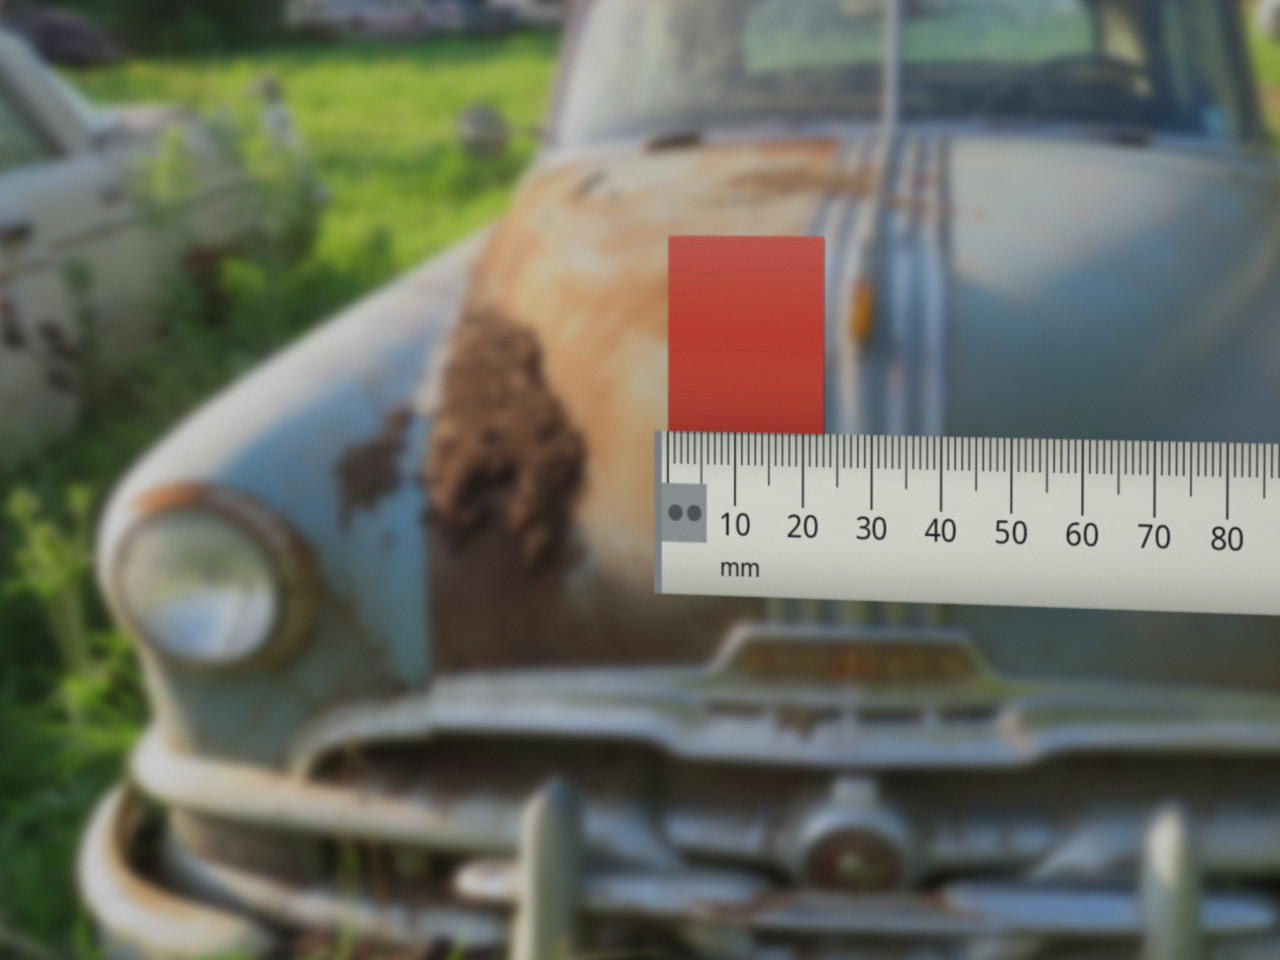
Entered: 23 mm
